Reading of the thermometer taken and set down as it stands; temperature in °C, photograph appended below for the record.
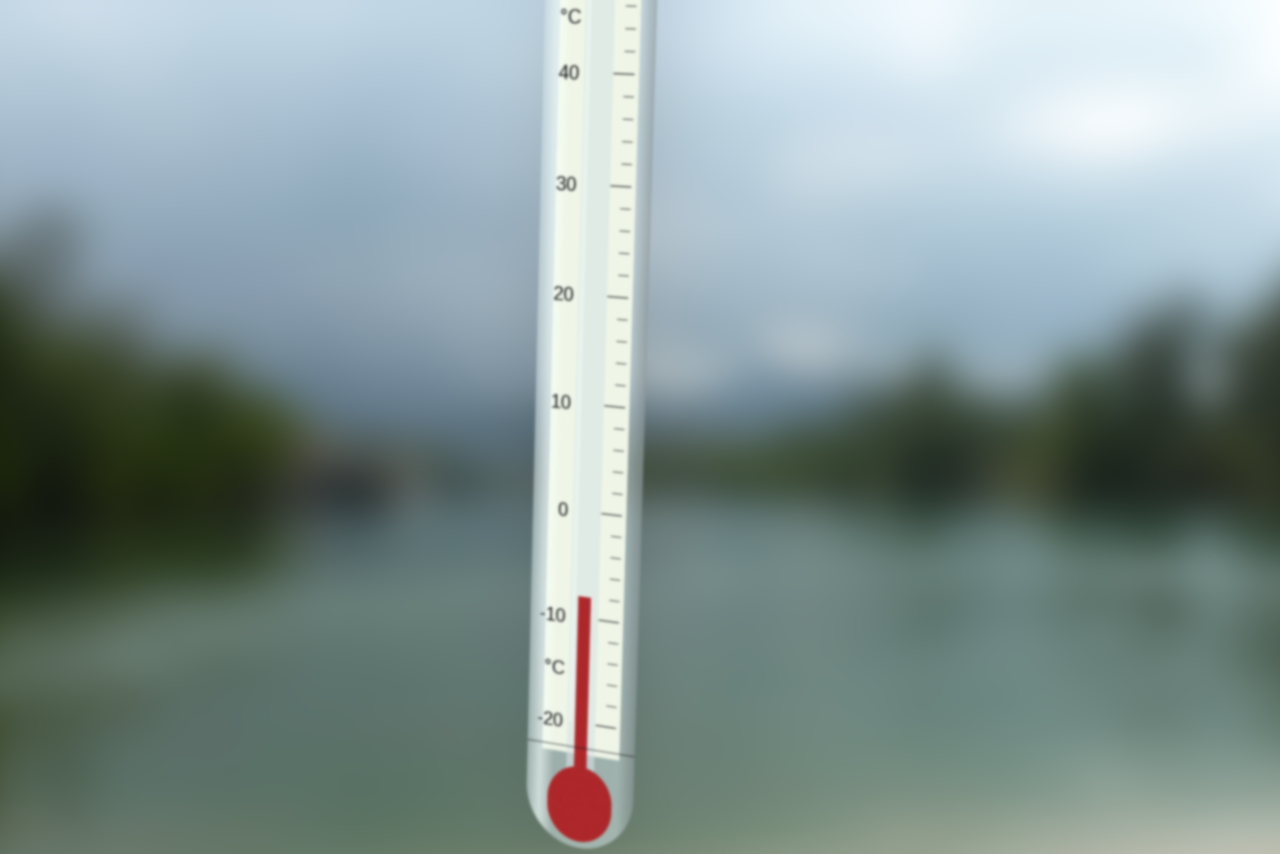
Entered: -8 °C
